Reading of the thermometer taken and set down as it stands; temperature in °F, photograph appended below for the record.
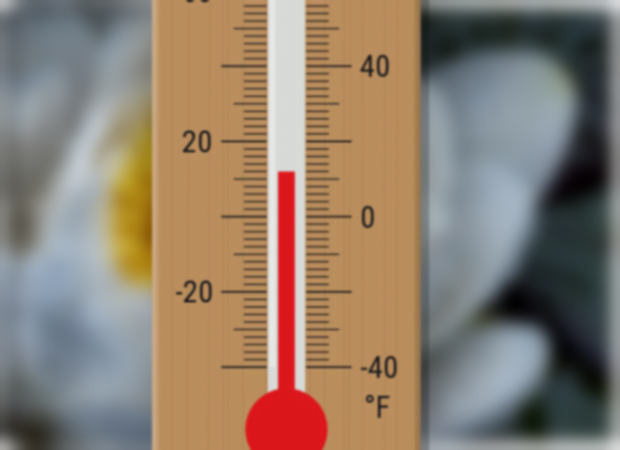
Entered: 12 °F
